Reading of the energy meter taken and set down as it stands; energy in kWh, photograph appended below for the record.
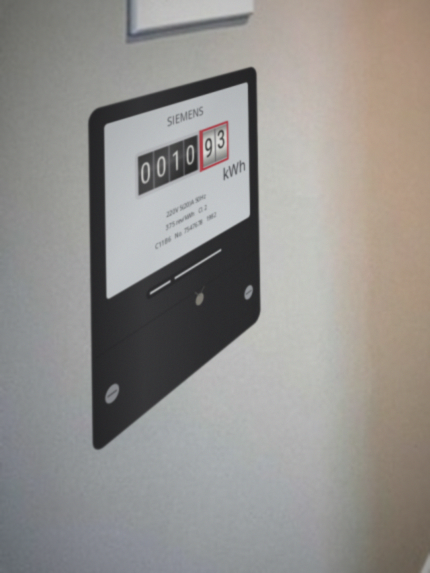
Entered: 10.93 kWh
